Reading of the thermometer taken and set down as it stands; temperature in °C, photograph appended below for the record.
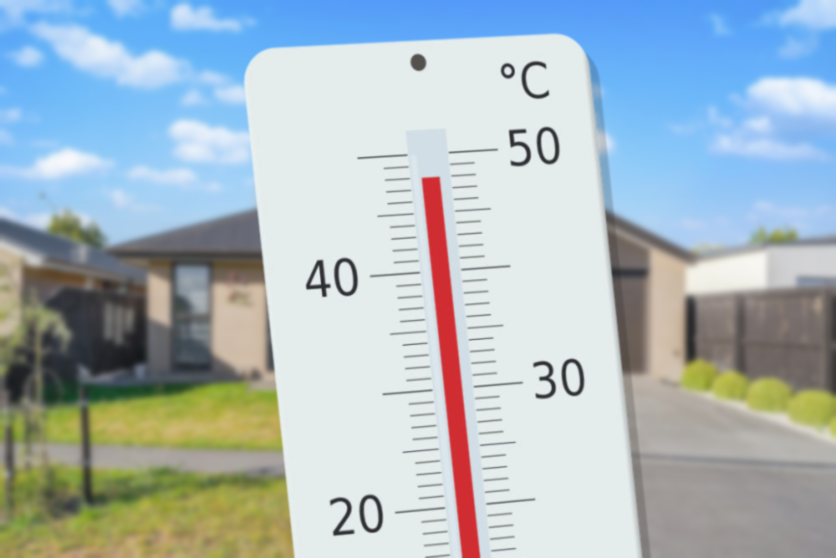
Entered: 48 °C
